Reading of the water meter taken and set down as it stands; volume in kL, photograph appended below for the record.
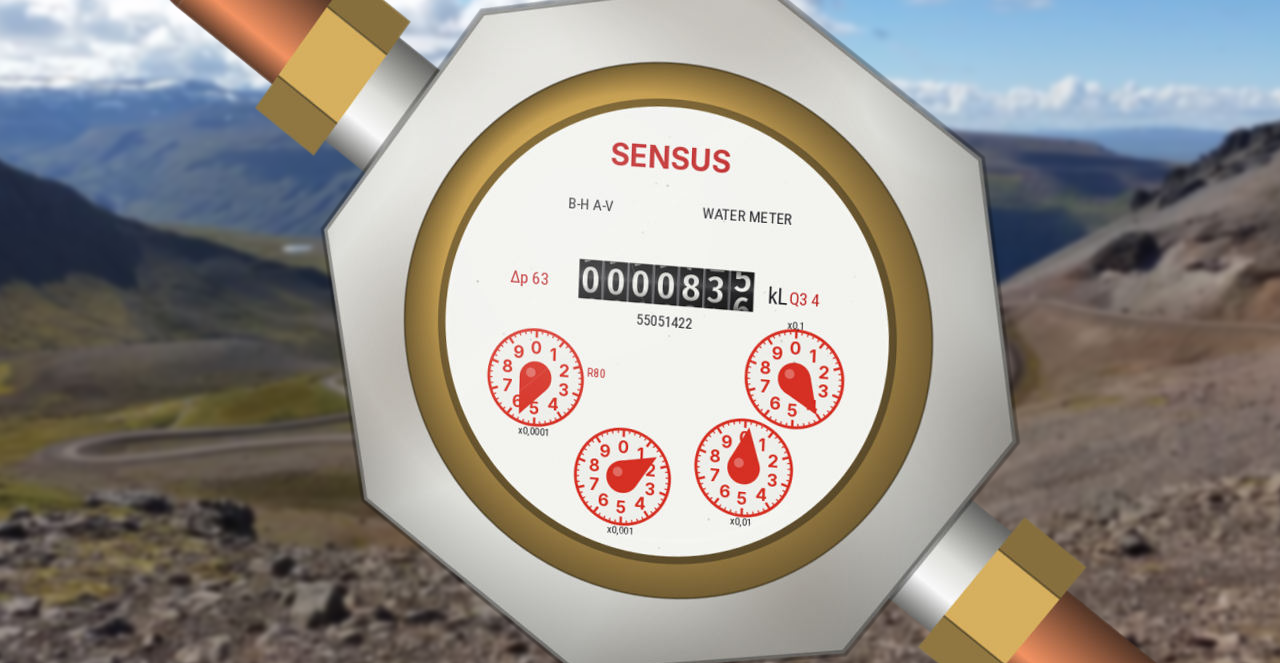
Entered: 835.4015 kL
